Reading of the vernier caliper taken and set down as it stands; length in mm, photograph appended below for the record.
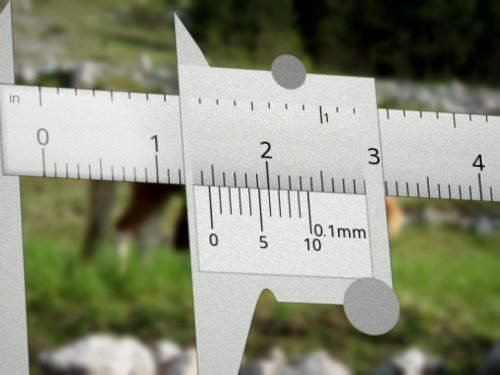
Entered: 14.6 mm
